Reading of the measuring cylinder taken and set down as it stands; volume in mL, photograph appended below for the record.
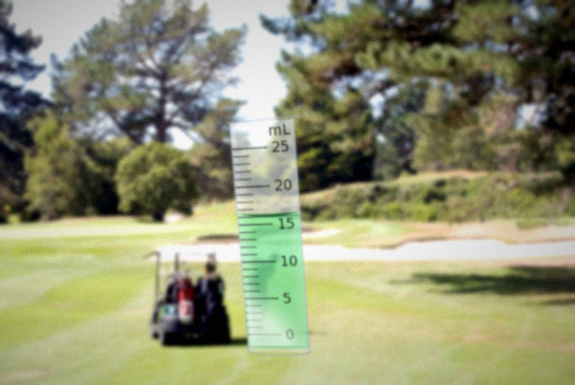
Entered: 16 mL
